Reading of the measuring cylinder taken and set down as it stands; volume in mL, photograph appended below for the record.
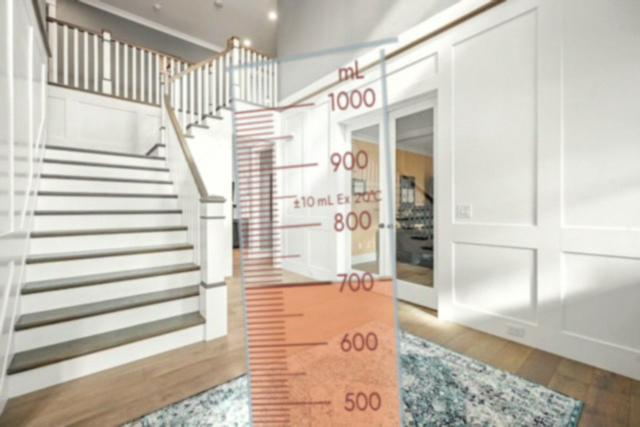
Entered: 700 mL
